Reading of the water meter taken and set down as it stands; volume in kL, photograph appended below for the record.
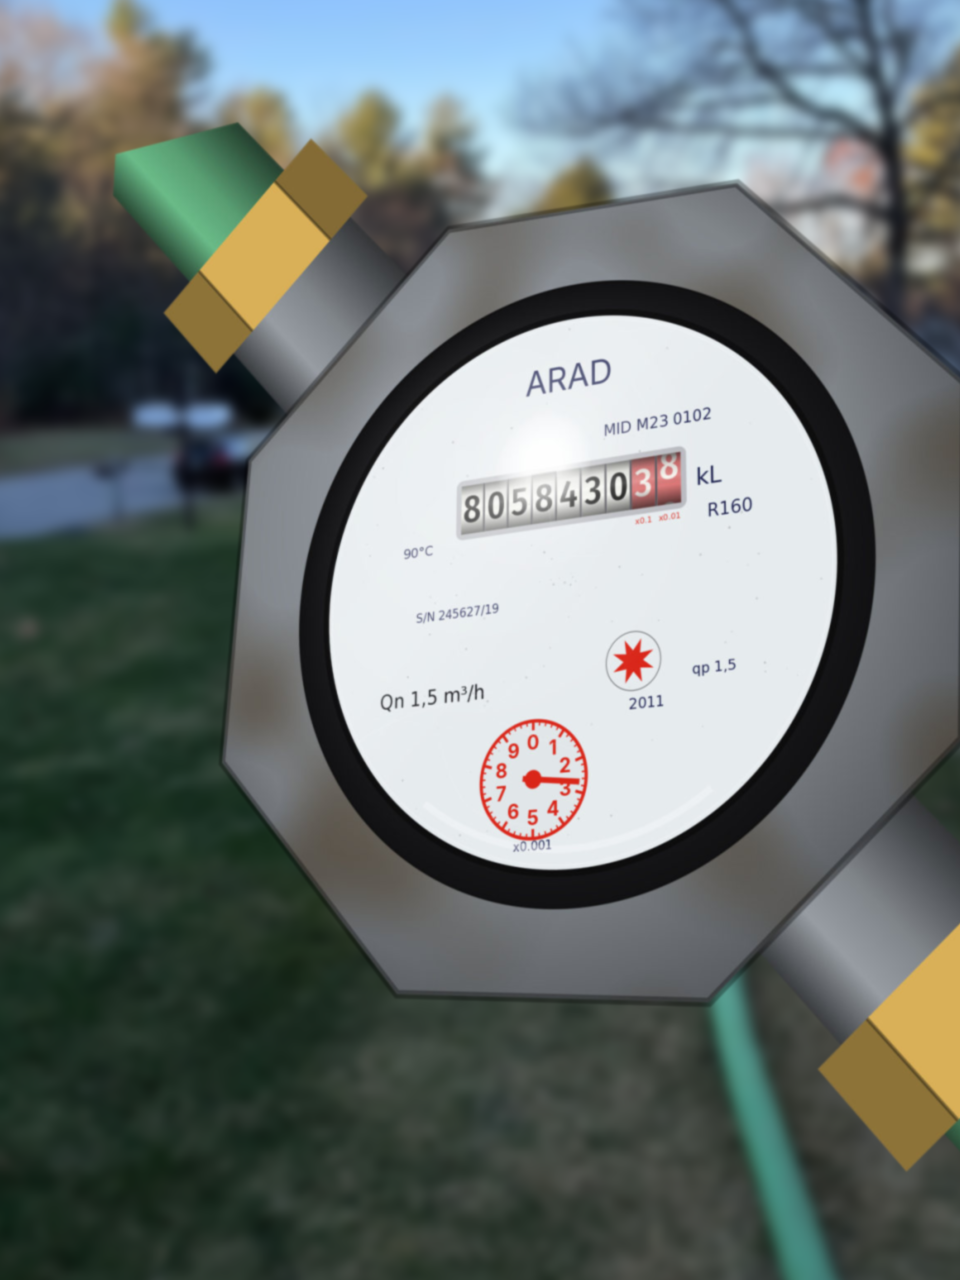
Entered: 8058430.382 kL
